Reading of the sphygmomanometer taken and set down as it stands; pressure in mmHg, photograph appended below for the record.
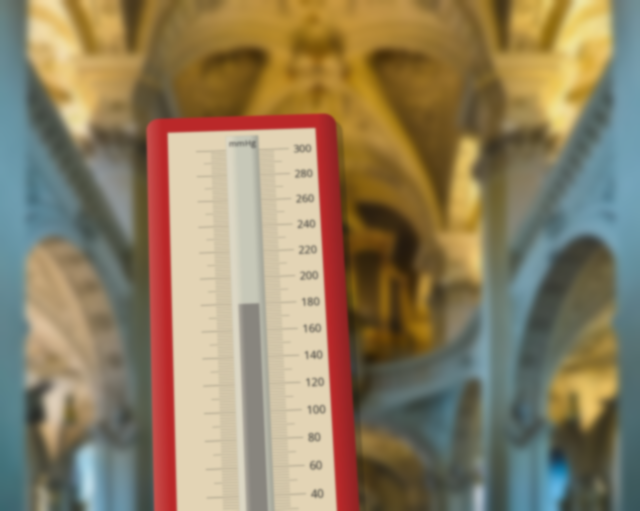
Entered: 180 mmHg
